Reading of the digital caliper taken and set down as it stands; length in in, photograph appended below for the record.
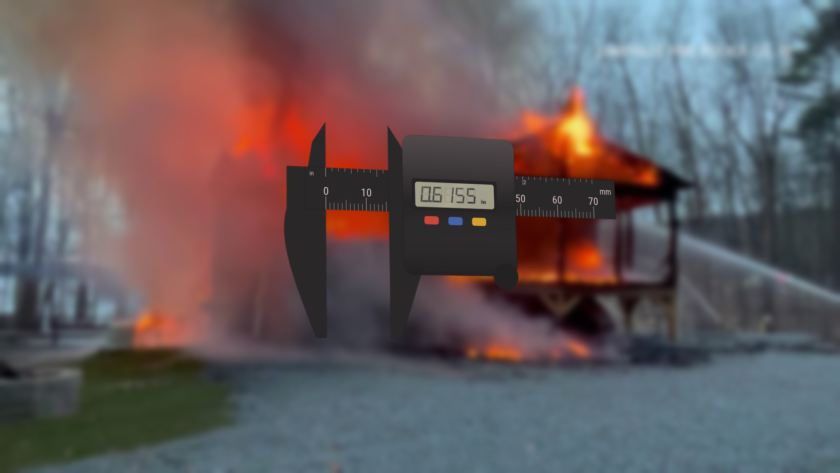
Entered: 0.6155 in
